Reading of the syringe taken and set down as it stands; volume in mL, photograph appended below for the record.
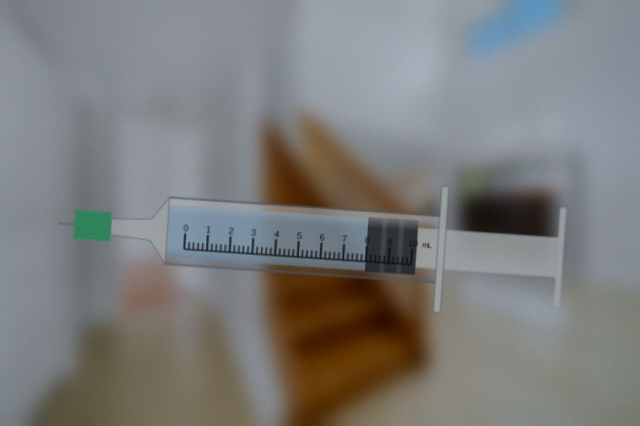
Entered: 8 mL
